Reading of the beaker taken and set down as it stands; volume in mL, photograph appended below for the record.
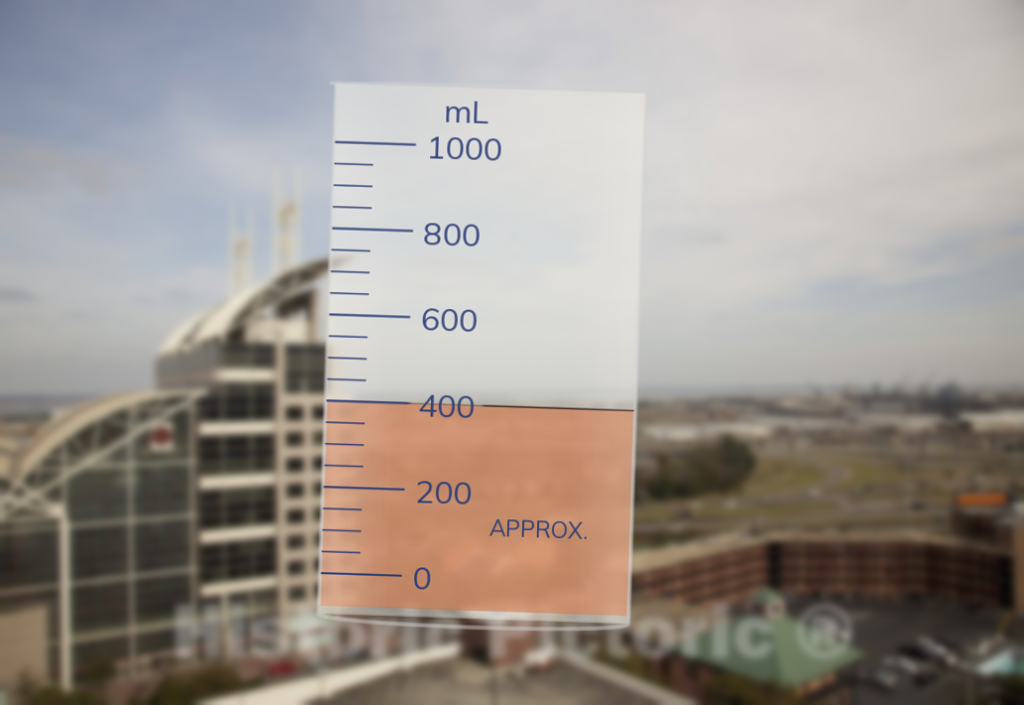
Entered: 400 mL
